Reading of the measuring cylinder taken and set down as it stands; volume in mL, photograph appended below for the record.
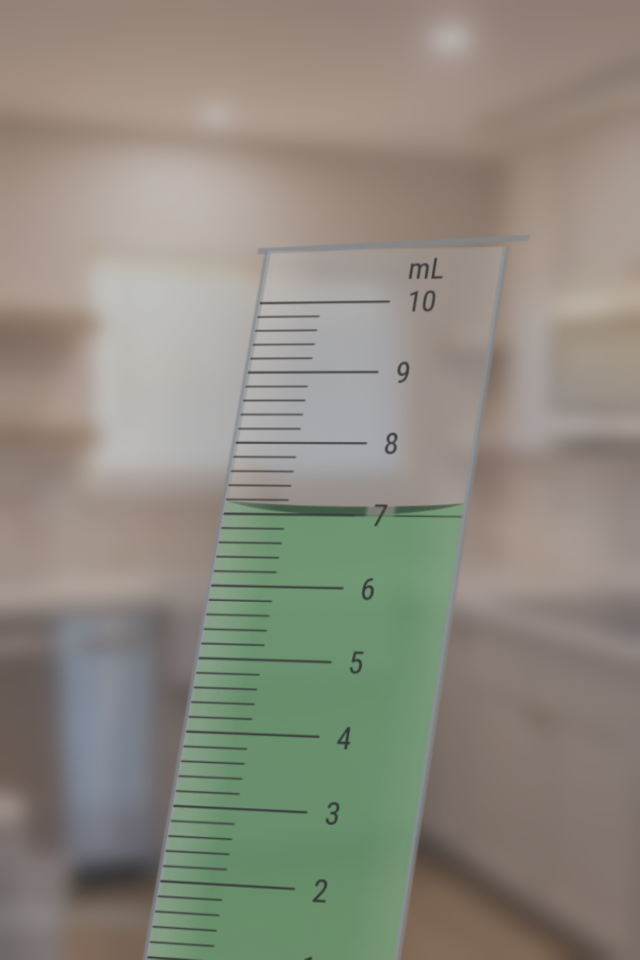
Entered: 7 mL
